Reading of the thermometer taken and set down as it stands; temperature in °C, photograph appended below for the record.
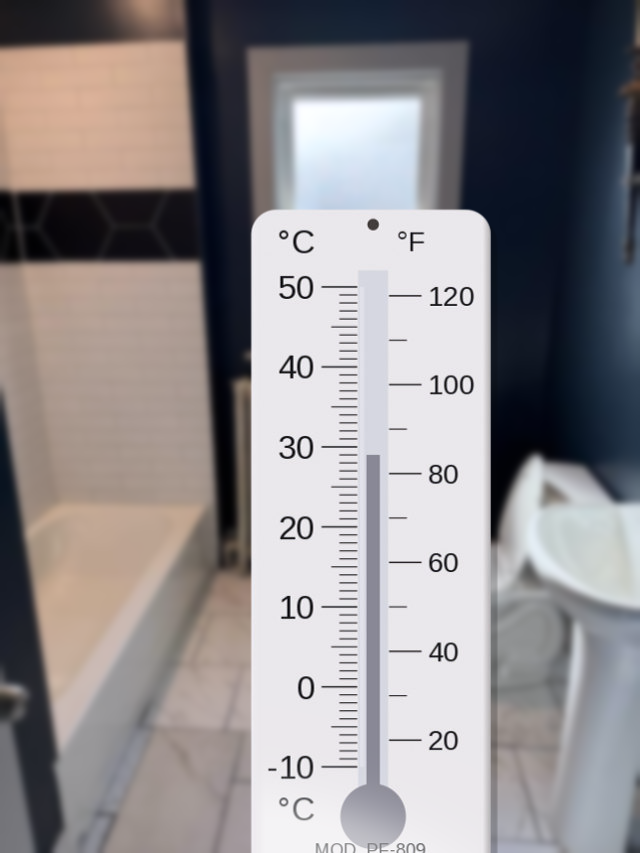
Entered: 29 °C
